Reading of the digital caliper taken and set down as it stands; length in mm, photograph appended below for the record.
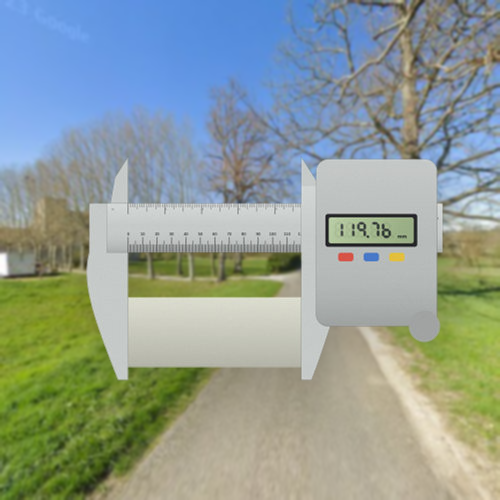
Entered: 119.76 mm
